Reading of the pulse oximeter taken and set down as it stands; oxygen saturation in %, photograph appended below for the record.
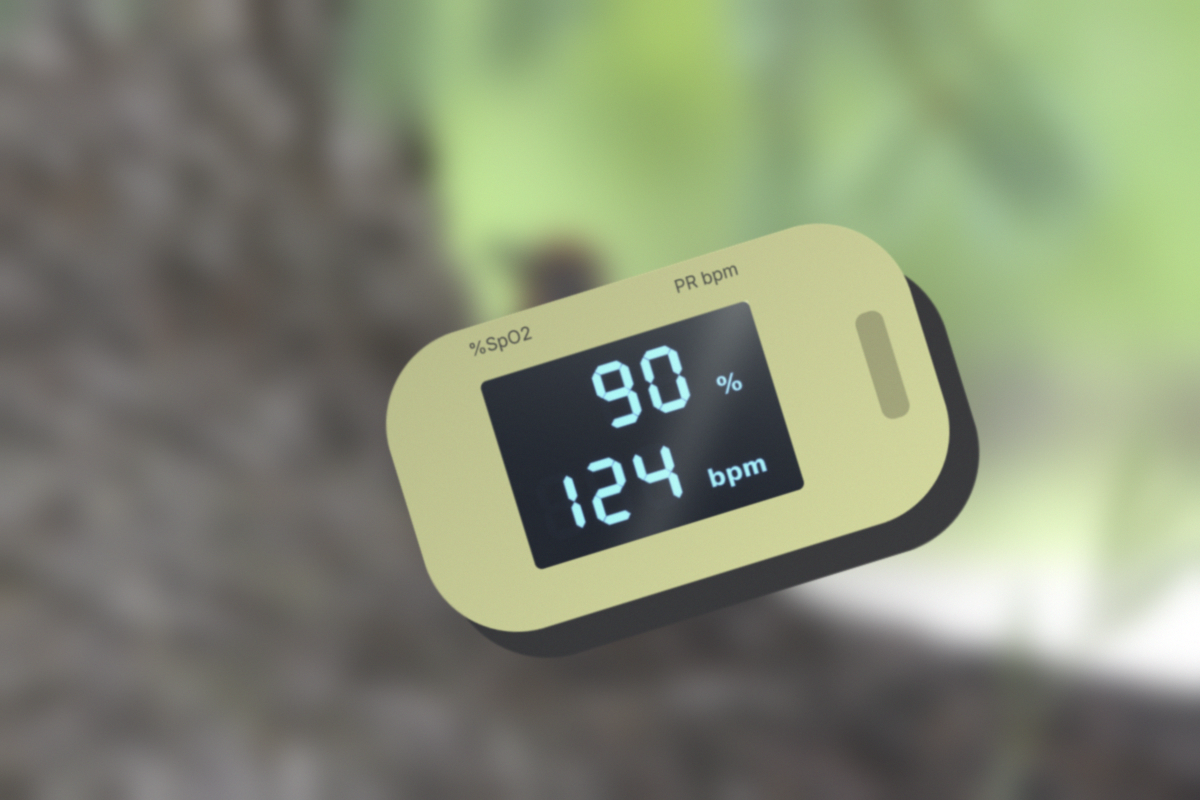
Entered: 90 %
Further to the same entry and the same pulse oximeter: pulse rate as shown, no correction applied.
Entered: 124 bpm
